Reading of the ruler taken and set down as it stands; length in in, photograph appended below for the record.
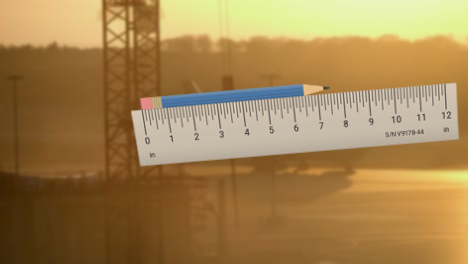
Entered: 7.5 in
